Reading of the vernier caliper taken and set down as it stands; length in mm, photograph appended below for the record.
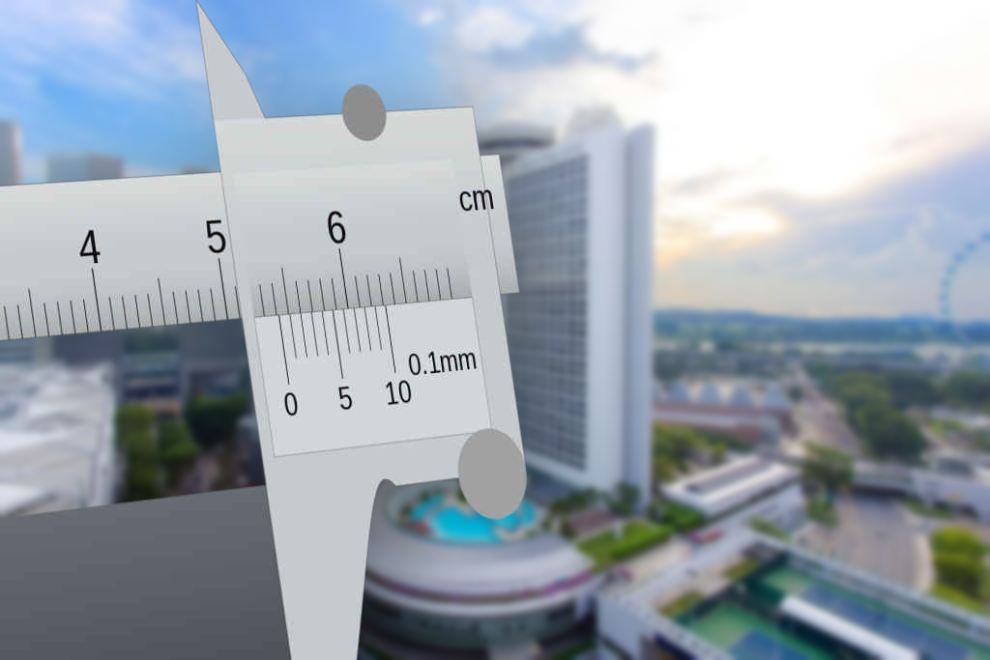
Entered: 54.2 mm
